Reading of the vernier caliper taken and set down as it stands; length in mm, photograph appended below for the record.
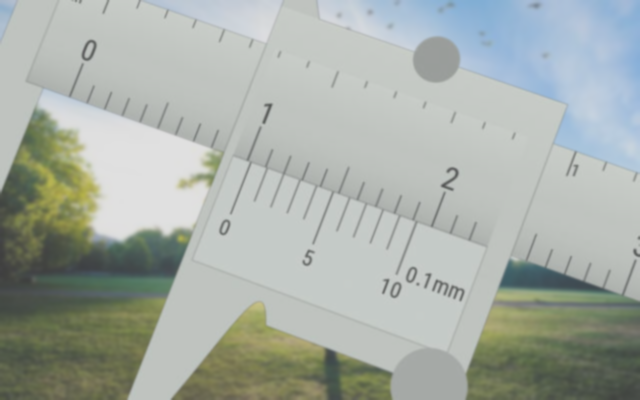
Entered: 10.2 mm
